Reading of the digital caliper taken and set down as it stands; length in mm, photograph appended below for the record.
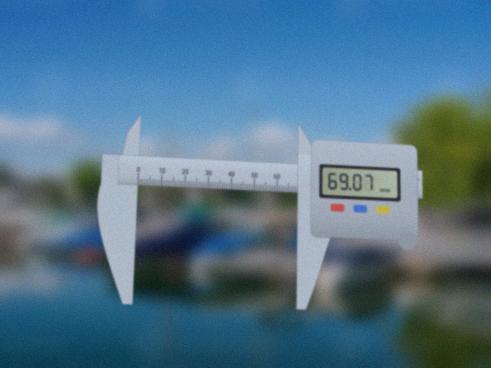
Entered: 69.07 mm
